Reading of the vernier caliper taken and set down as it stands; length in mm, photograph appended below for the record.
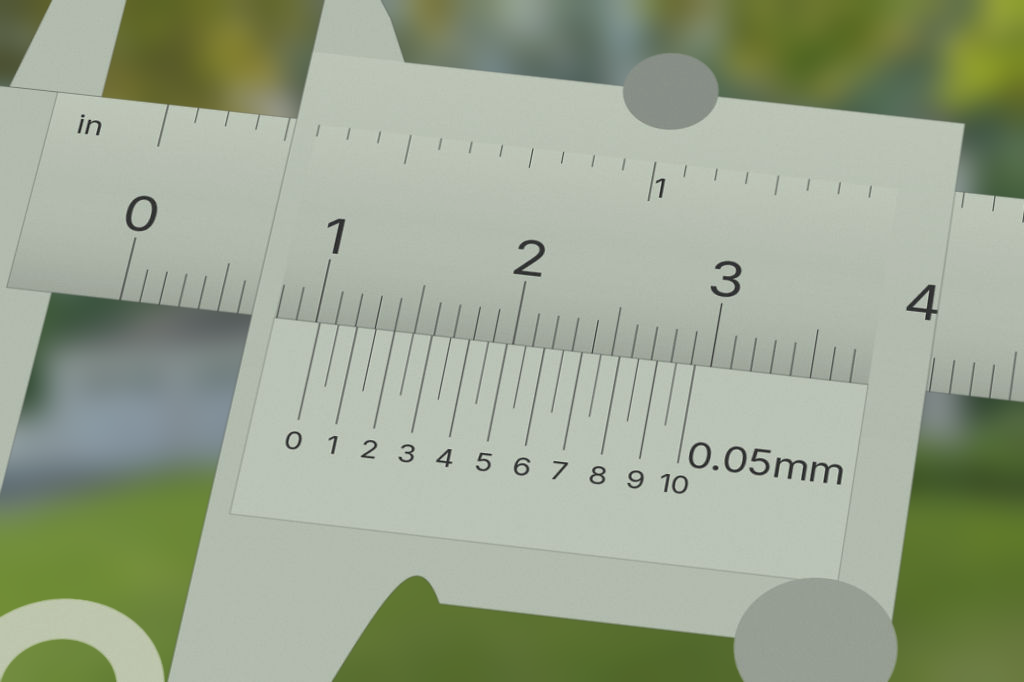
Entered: 10.2 mm
